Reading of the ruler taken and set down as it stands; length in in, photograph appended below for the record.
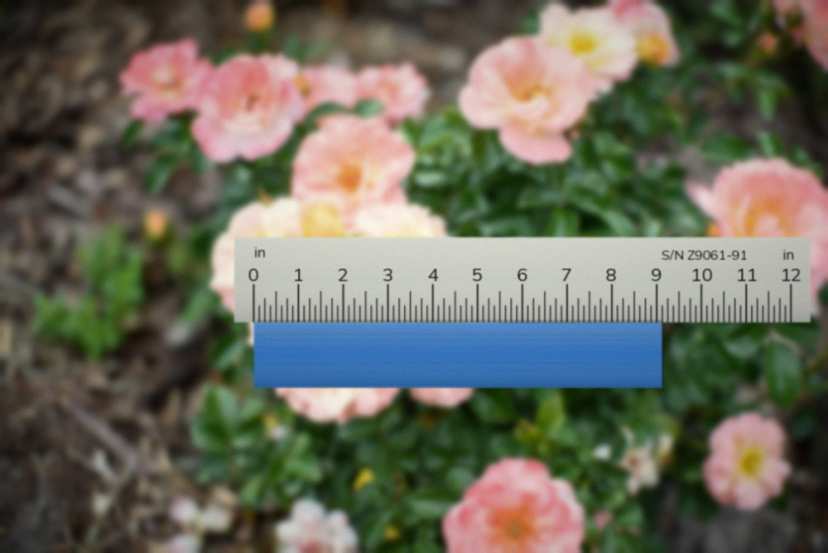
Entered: 9.125 in
